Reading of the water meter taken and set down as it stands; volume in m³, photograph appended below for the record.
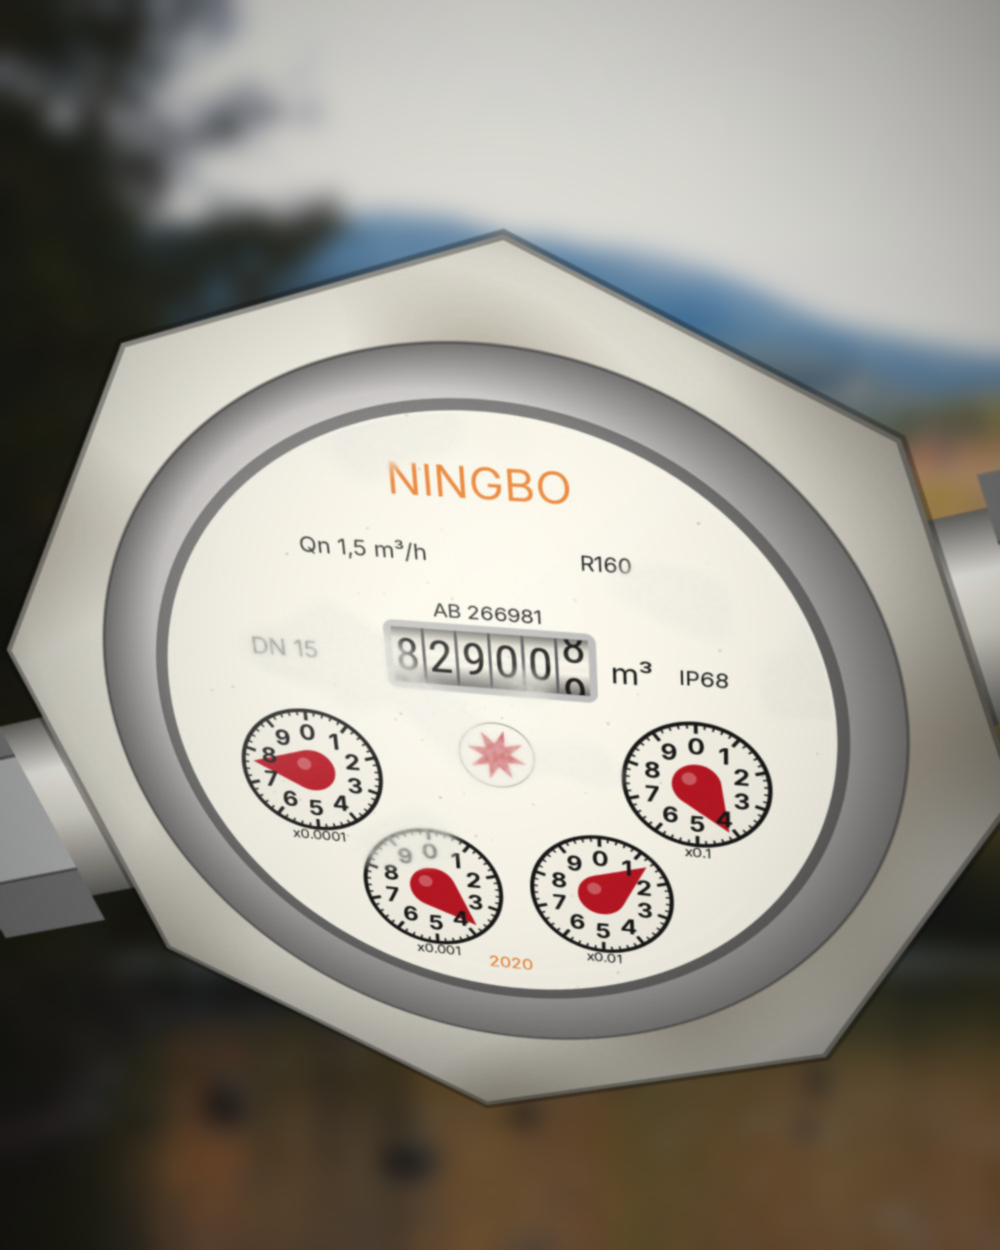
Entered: 829008.4137 m³
